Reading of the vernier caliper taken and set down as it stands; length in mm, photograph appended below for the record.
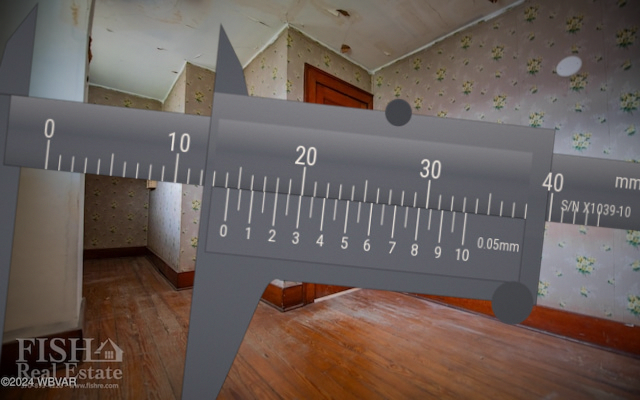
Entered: 14.2 mm
